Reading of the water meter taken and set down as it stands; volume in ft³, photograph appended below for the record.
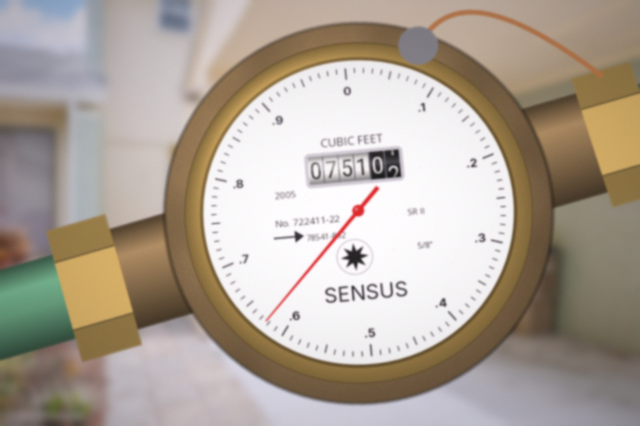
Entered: 75101.62 ft³
